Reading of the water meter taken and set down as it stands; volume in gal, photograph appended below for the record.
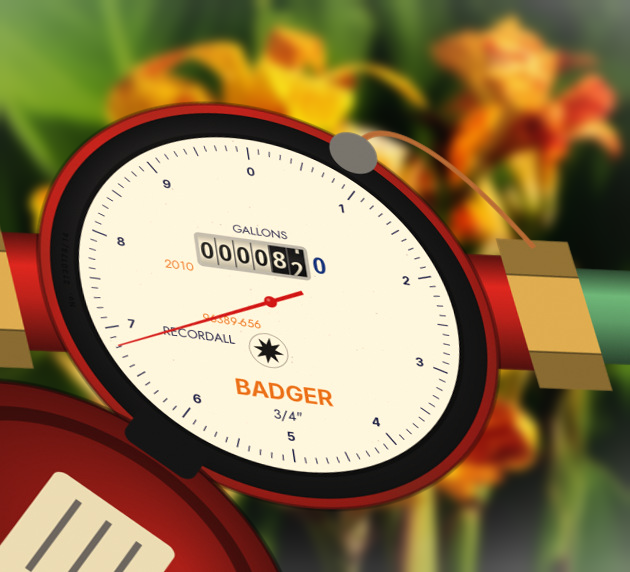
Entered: 816.8 gal
